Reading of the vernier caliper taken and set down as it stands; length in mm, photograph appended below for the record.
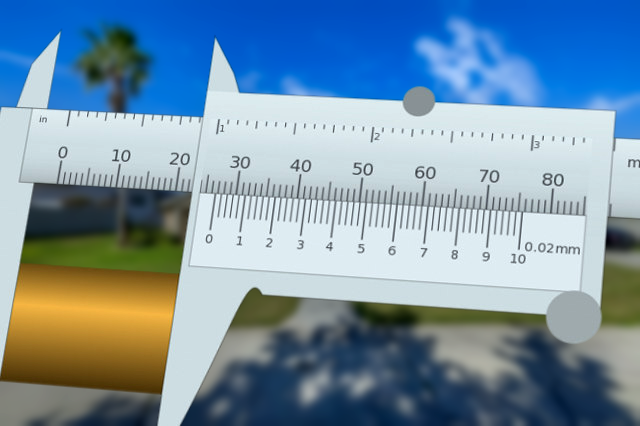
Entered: 26.6 mm
